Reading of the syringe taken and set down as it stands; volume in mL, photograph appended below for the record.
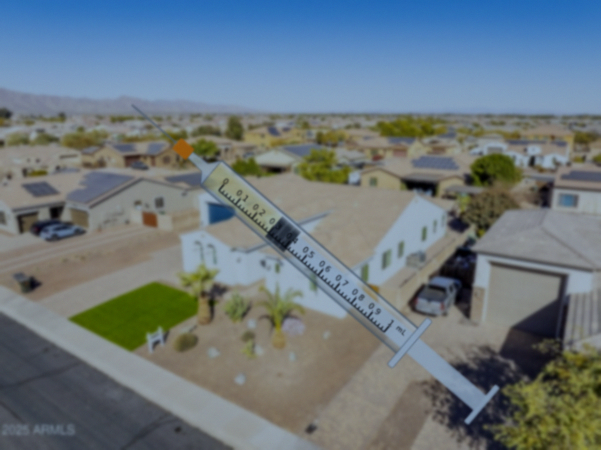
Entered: 0.3 mL
